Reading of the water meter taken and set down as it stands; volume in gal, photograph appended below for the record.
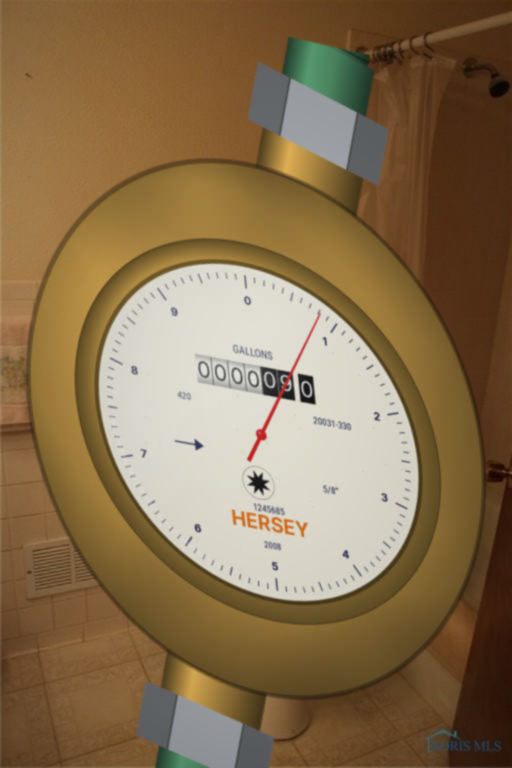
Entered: 90.8 gal
